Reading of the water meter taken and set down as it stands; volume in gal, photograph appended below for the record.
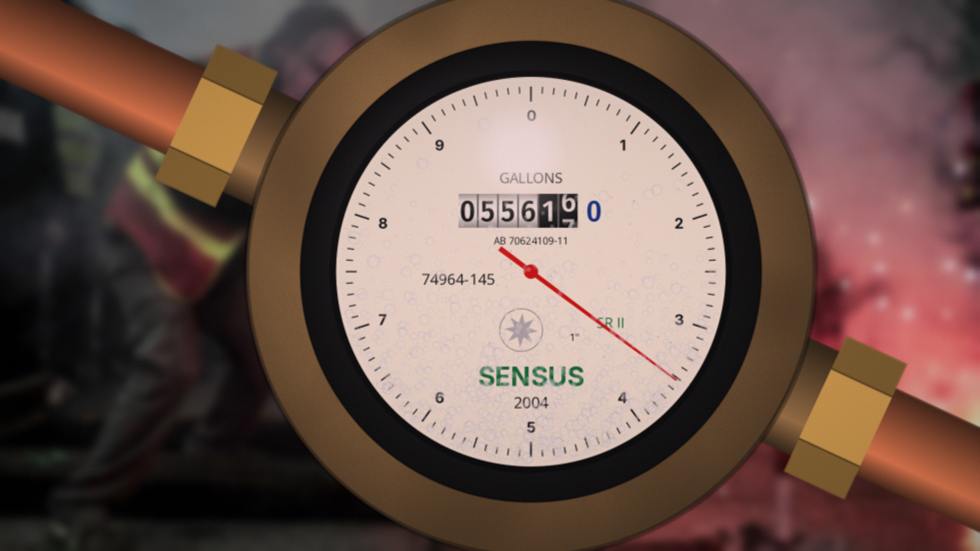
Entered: 556163.5 gal
